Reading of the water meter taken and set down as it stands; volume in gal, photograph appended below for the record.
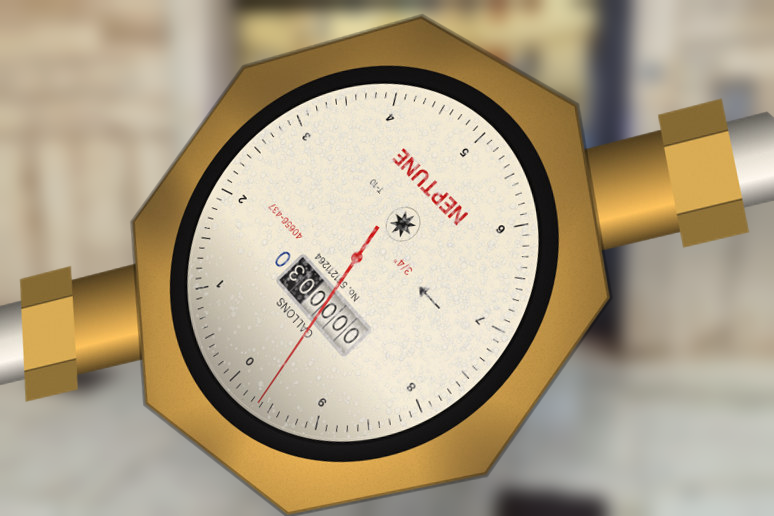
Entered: 29.6 gal
